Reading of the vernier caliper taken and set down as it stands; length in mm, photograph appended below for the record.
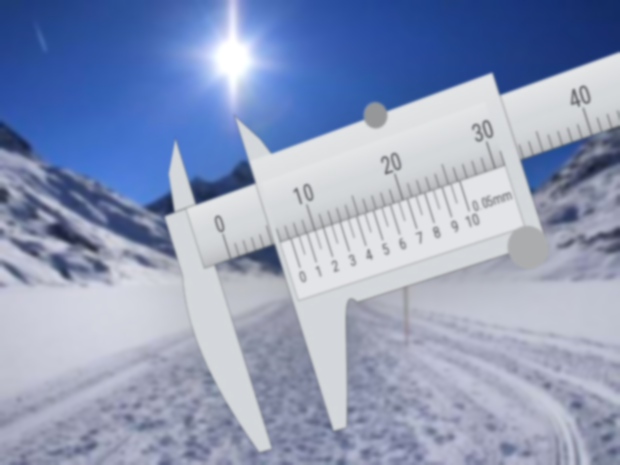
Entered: 7.2 mm
